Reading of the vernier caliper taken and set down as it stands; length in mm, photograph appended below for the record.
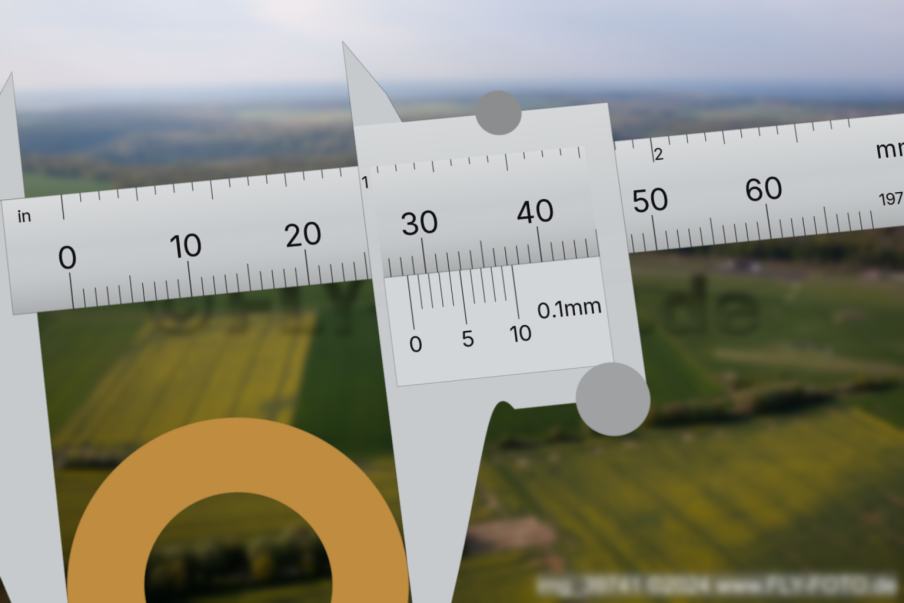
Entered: 28.4 mm
